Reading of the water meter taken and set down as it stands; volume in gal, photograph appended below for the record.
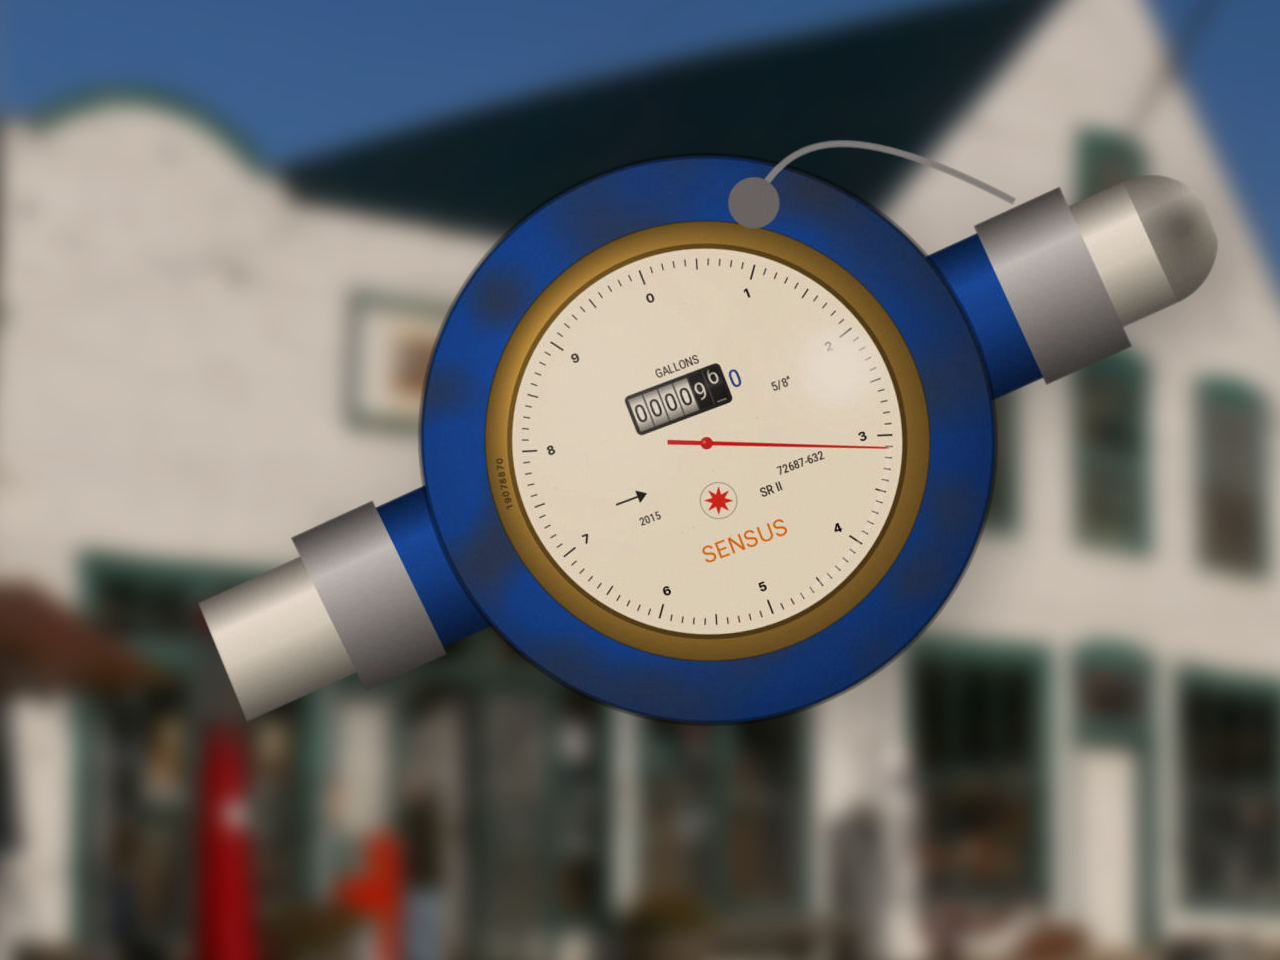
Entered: 963.1 gal
